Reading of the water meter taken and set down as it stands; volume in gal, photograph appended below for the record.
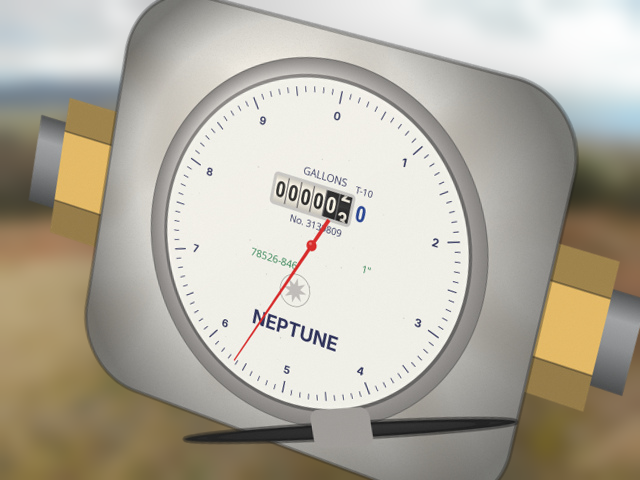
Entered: 25.6 gal
